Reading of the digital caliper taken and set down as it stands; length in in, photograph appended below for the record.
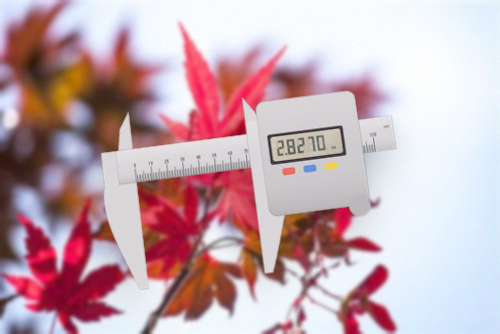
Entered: 2.8270 in
